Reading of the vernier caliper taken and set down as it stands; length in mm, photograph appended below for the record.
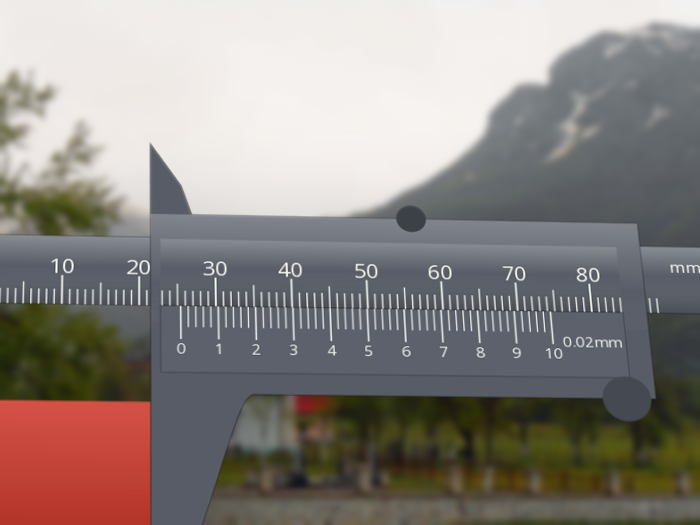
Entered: 25.4 mm
